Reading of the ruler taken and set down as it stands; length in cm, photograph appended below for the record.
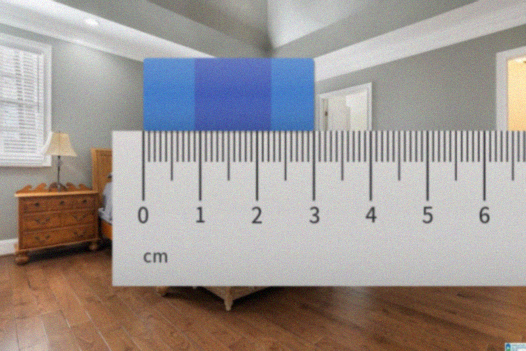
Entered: 3 cm
